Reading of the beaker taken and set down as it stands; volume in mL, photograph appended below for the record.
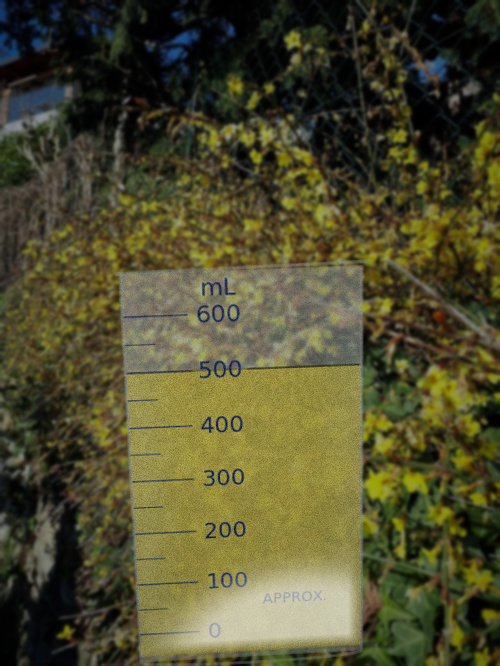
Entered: 500 mL
